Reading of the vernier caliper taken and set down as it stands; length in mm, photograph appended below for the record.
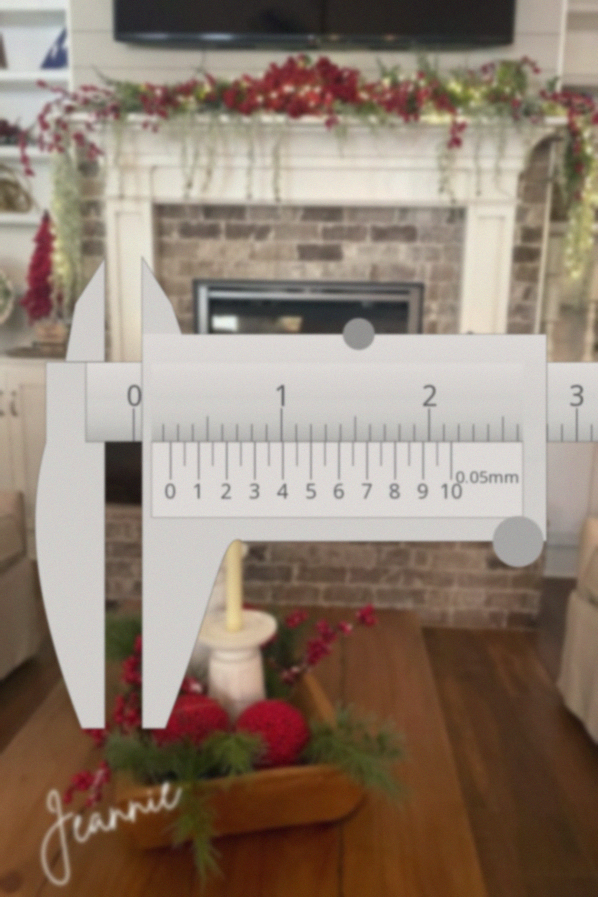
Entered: 2.5 mm
